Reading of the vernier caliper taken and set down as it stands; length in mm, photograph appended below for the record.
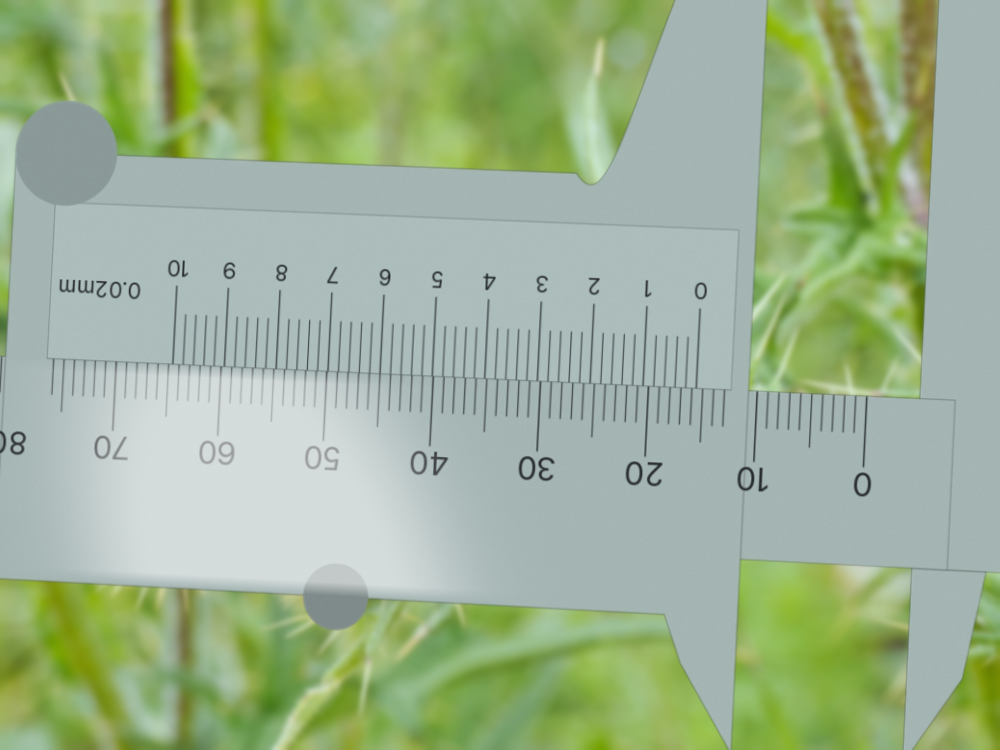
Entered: 15.6 mm
